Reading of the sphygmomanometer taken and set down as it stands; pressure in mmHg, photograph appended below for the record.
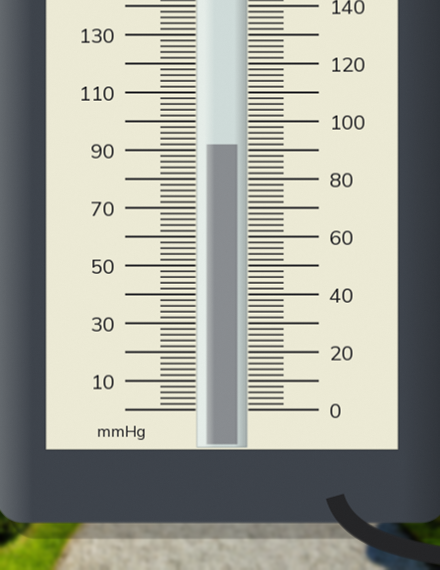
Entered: 92 mmHg
